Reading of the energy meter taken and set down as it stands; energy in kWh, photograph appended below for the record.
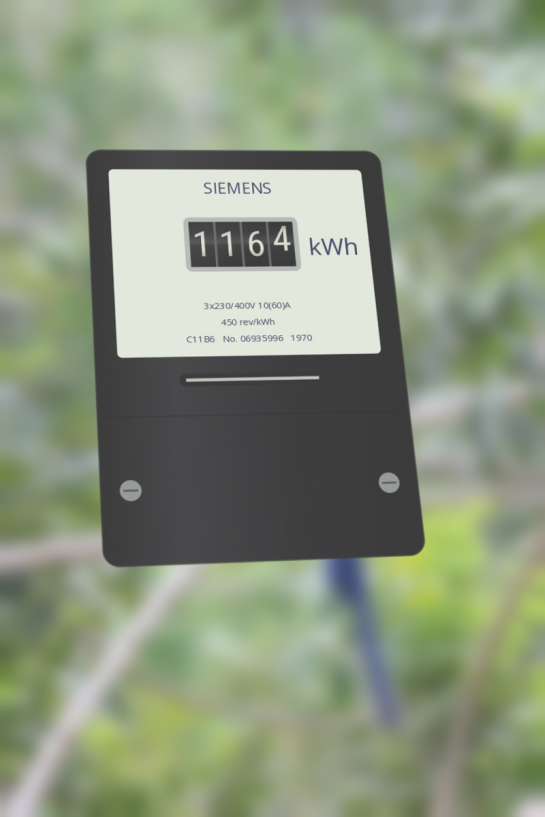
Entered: 1164 kWh
